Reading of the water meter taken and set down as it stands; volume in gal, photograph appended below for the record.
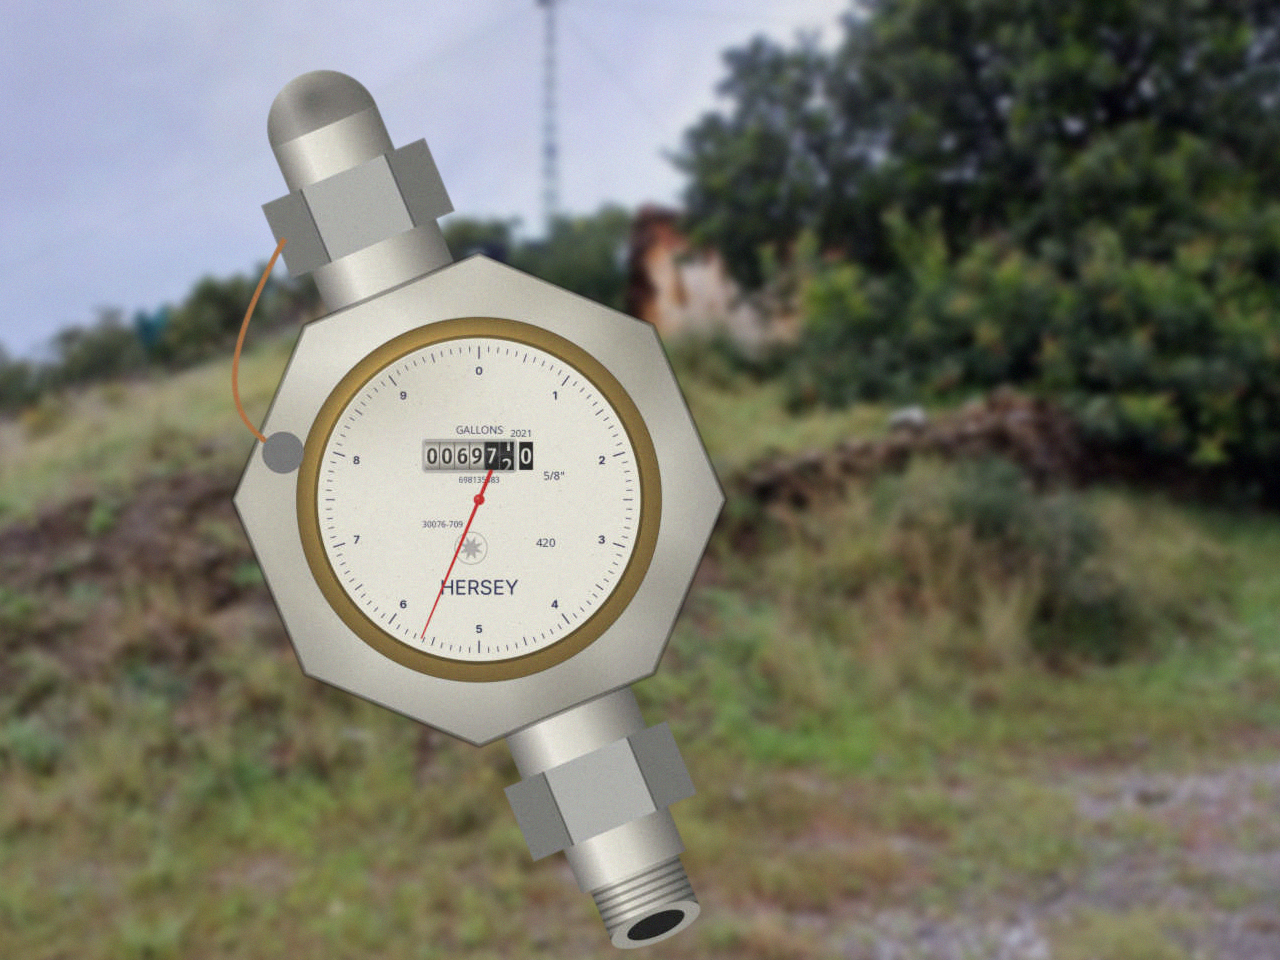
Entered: 69715.6 gal
